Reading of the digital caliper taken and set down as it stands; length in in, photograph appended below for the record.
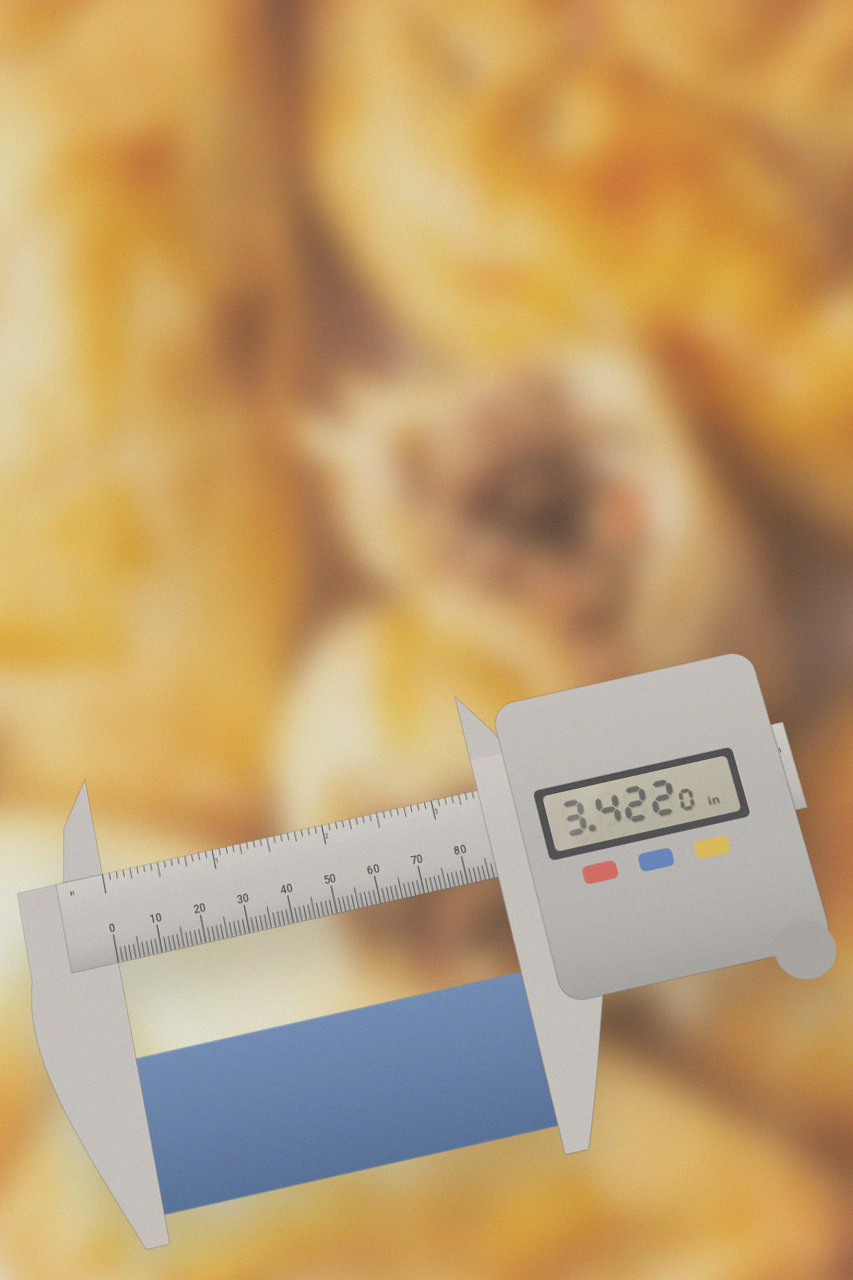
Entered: 3.4220 in
